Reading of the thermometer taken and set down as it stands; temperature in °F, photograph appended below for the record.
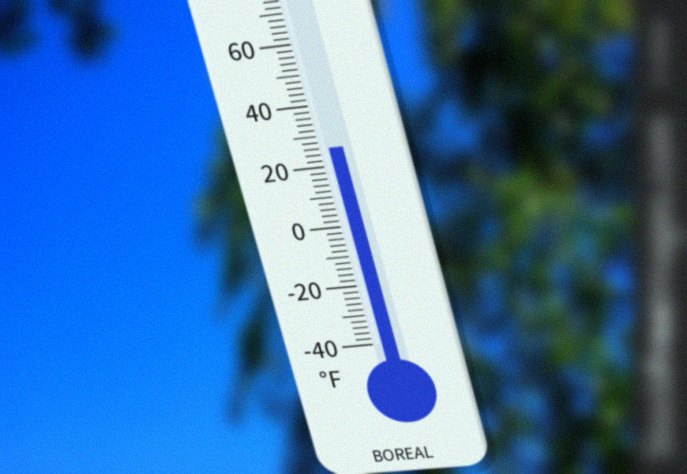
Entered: 26 °F
